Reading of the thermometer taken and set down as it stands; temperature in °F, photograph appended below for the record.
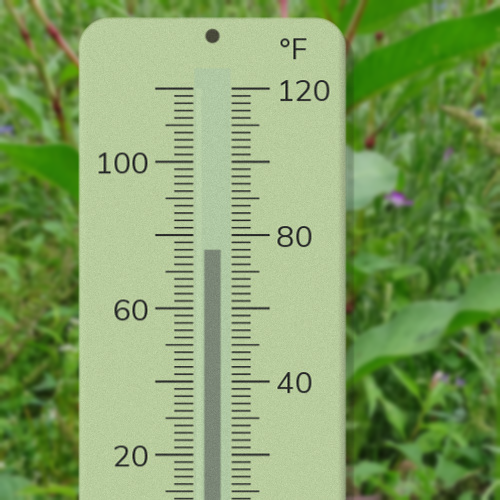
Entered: 76 °F
